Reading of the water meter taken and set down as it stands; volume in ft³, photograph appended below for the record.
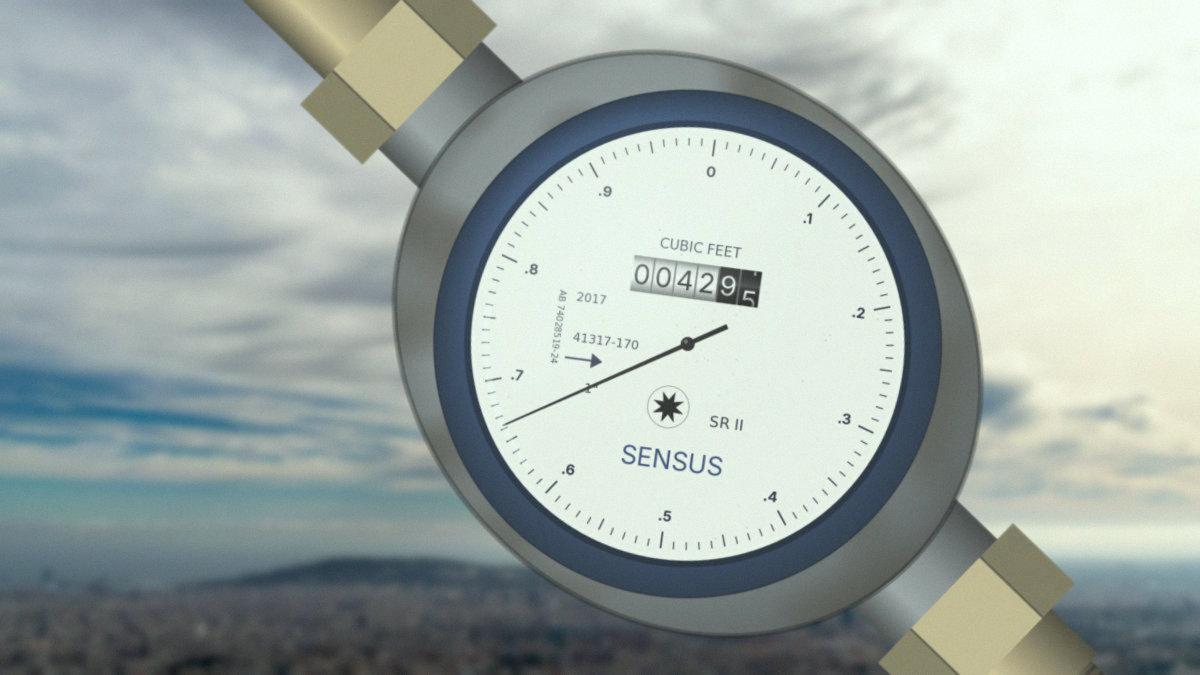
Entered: 4294.66 ft³
